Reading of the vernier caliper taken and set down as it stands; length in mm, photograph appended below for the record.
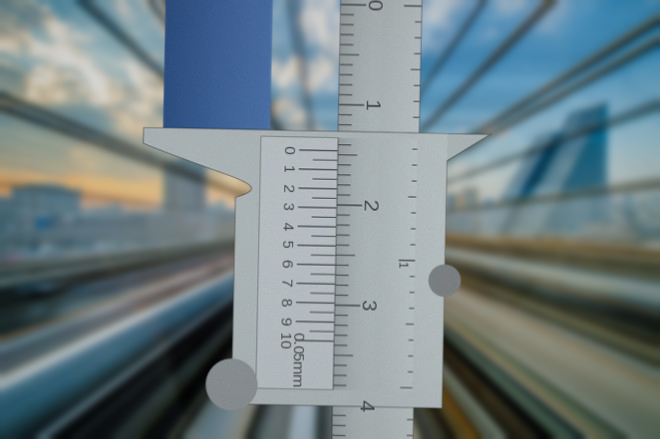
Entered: 14.6 mm
